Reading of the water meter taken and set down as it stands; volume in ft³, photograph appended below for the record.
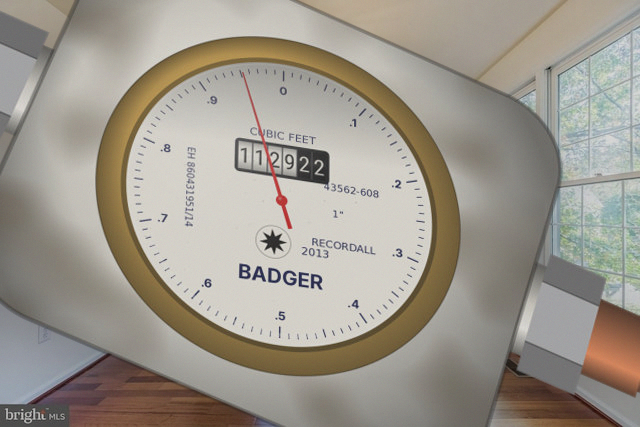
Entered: 112921.95 ft³
